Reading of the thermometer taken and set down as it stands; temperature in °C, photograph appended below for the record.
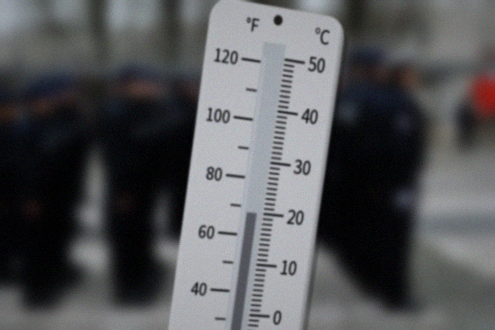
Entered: 20 °C
